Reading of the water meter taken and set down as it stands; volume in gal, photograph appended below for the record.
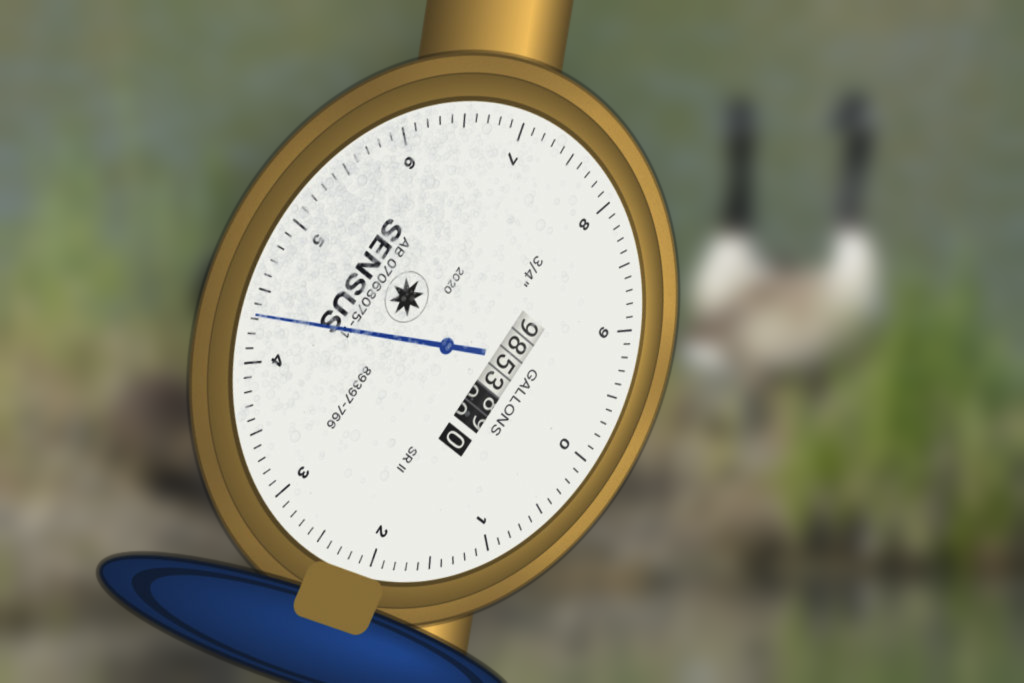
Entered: 9853894.3 gal
